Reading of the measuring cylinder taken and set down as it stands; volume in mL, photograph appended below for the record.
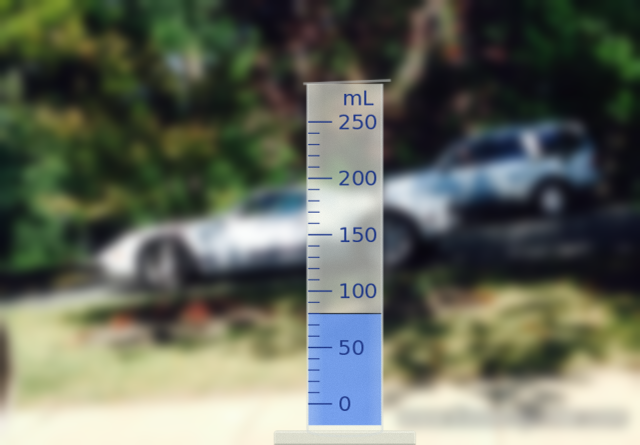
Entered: 80 mL
